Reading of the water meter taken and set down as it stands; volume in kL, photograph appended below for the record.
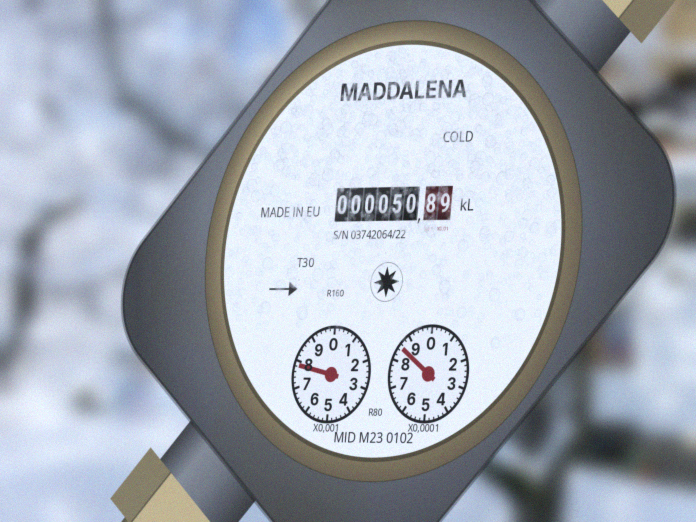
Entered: 50.8978 kL
